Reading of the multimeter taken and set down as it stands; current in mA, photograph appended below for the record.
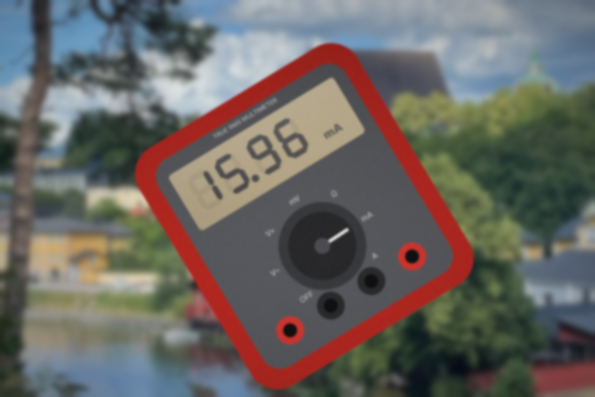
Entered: 15.96 mA
